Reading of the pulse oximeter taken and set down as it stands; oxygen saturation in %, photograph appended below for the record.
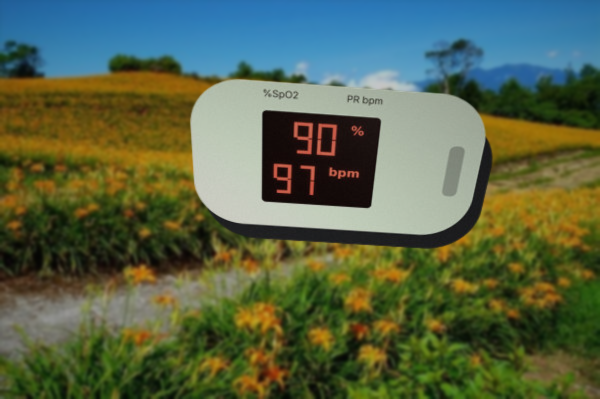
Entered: 90 %
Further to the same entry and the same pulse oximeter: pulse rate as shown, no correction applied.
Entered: 97 bpm
